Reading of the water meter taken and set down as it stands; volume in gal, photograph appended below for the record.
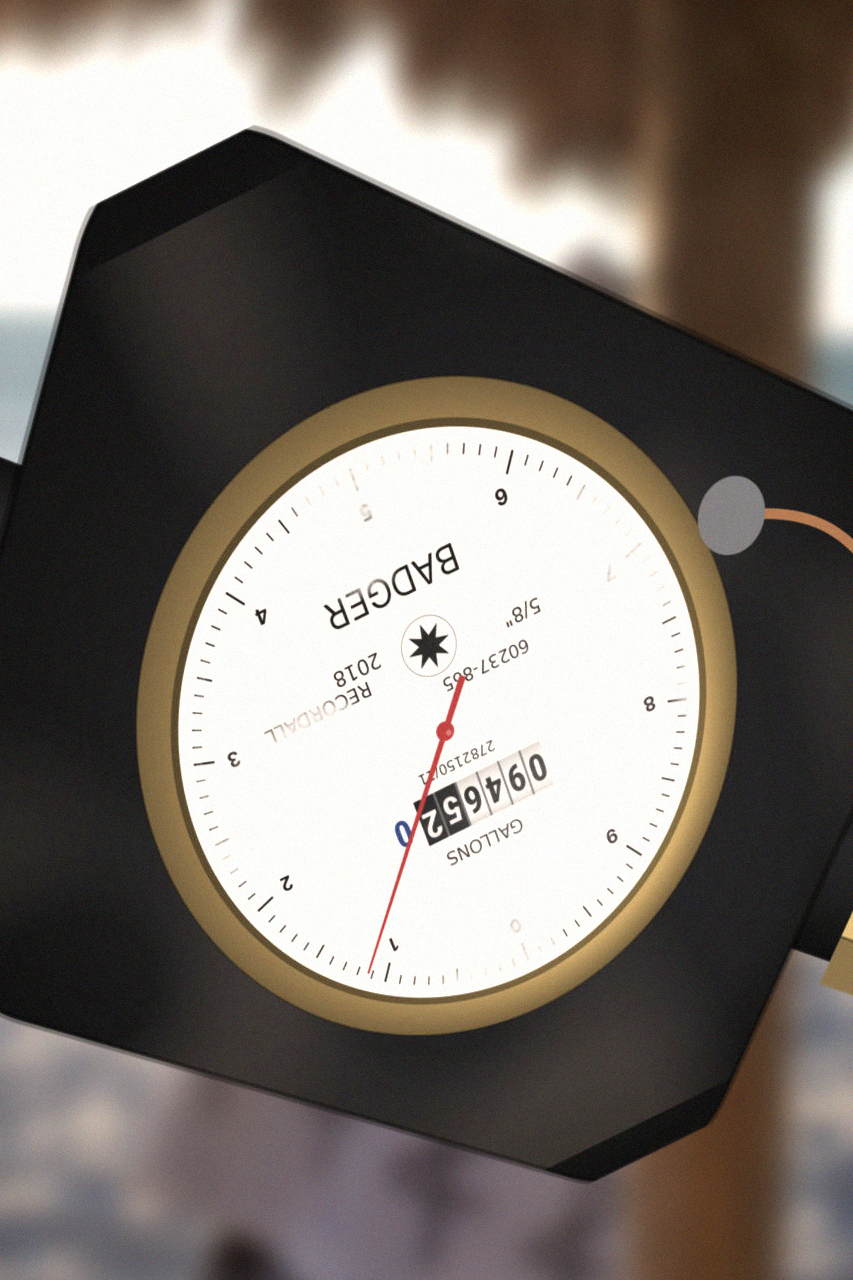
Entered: 946521.1 gal
